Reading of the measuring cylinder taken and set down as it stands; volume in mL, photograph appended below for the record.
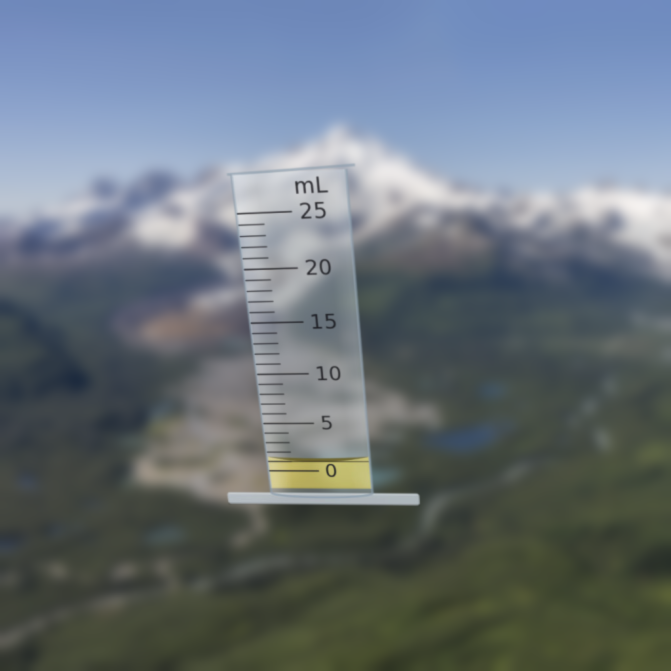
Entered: 1 mL
